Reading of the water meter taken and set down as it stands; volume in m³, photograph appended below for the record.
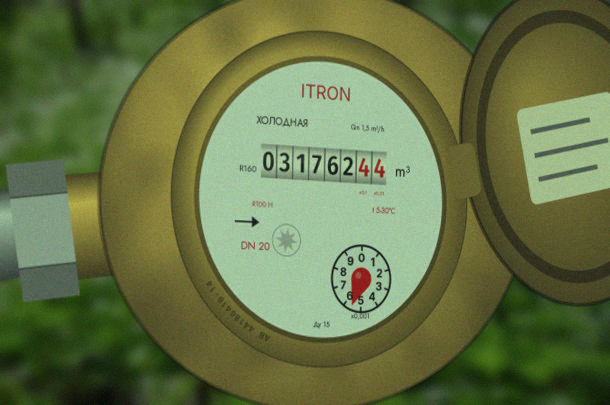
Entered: 31762.445 m³
